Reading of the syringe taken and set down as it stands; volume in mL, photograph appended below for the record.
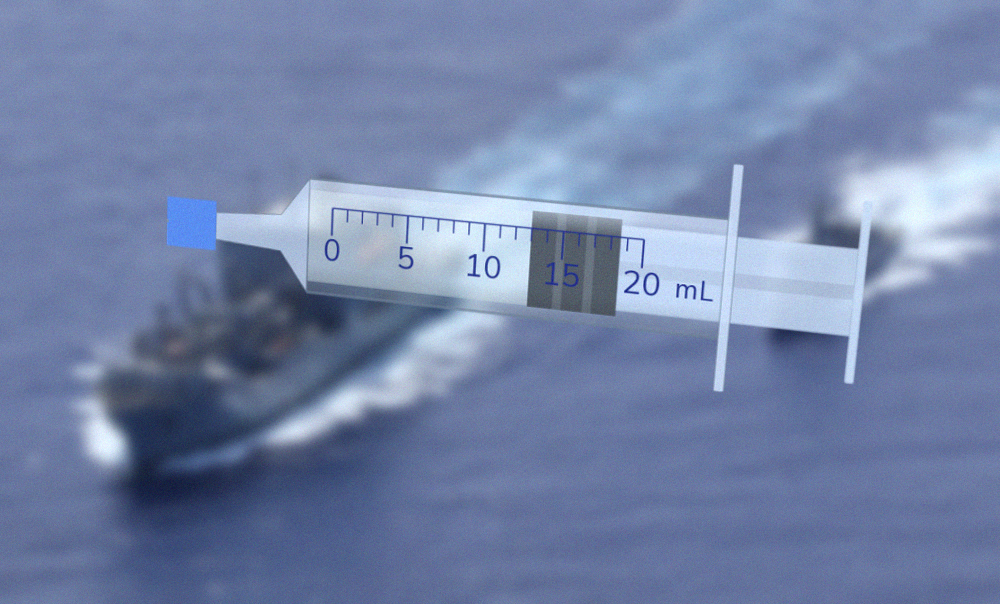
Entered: 13 mL
